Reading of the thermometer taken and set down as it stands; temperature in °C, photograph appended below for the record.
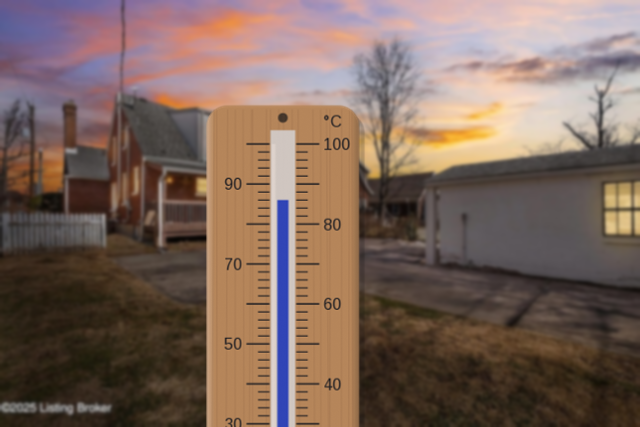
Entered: 86 °C
